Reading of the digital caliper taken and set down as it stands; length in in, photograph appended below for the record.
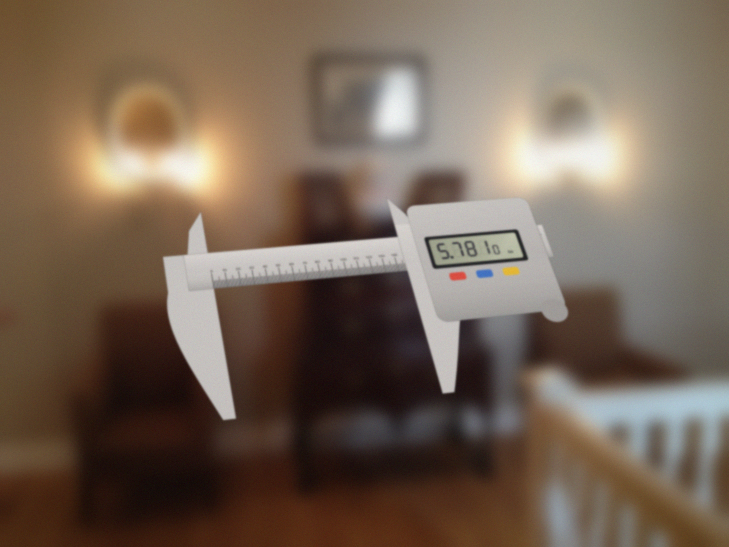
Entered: 5.7810 in
